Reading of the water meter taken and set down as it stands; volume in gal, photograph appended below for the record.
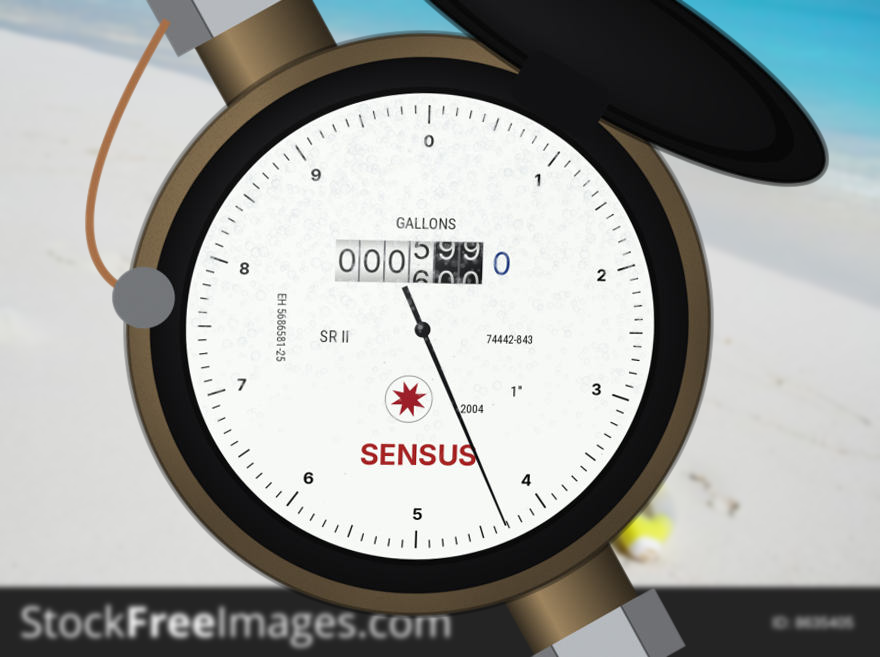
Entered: 5994.3 gal
